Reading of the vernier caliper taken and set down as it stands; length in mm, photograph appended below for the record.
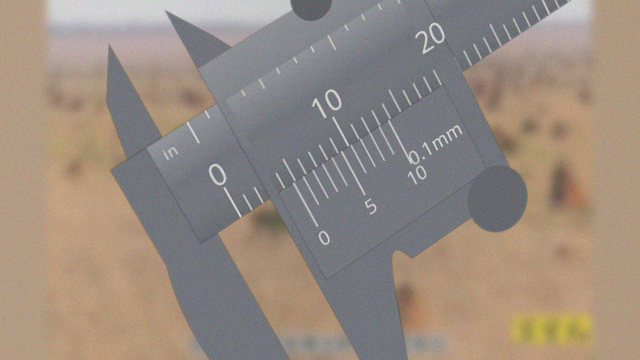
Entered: 4.8 mm
